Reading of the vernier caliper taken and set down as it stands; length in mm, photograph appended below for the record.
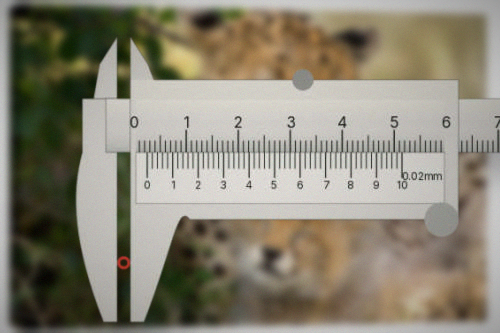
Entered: 2.5 mm
